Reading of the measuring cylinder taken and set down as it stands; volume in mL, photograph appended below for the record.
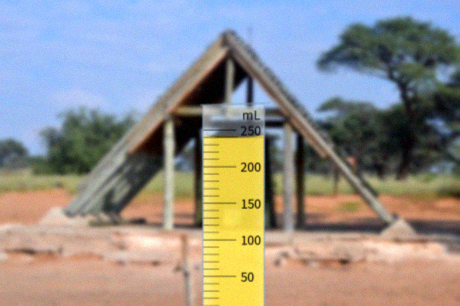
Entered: 240 mL
